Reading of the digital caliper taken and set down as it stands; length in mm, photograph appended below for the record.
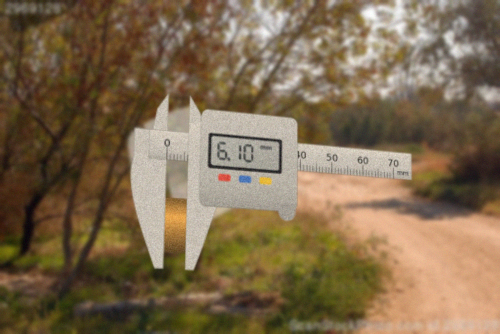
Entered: 6.10 mm
